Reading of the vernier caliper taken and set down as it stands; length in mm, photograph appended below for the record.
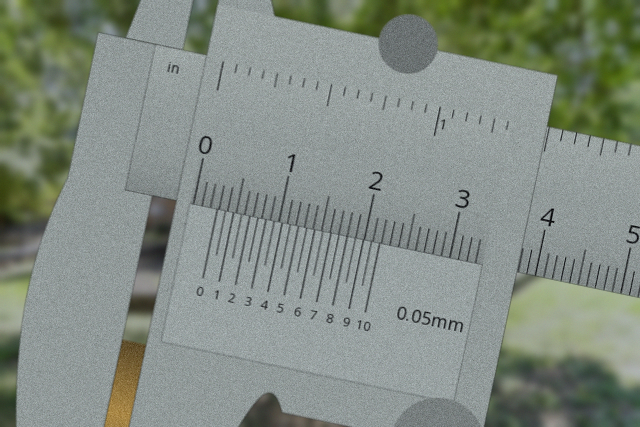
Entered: 2.8 mm
